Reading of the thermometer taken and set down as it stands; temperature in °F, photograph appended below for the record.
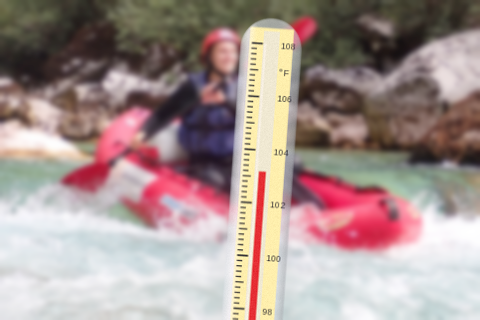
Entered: 103.2 °F
